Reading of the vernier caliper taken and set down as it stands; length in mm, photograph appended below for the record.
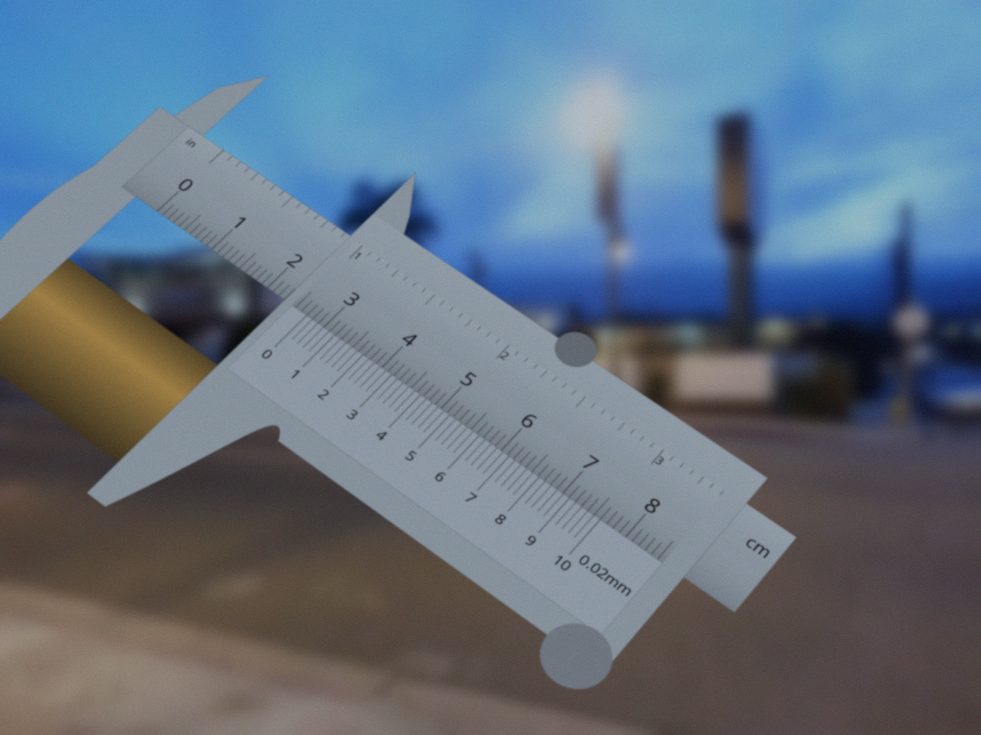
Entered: 27.0 mm
